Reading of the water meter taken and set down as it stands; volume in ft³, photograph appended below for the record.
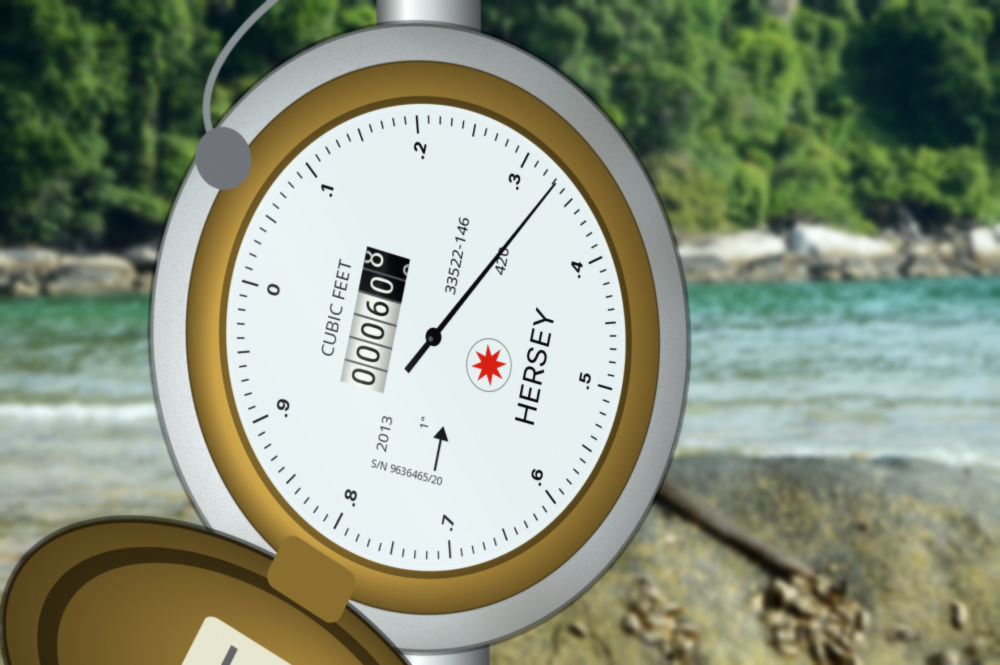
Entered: 608.33 ft³
